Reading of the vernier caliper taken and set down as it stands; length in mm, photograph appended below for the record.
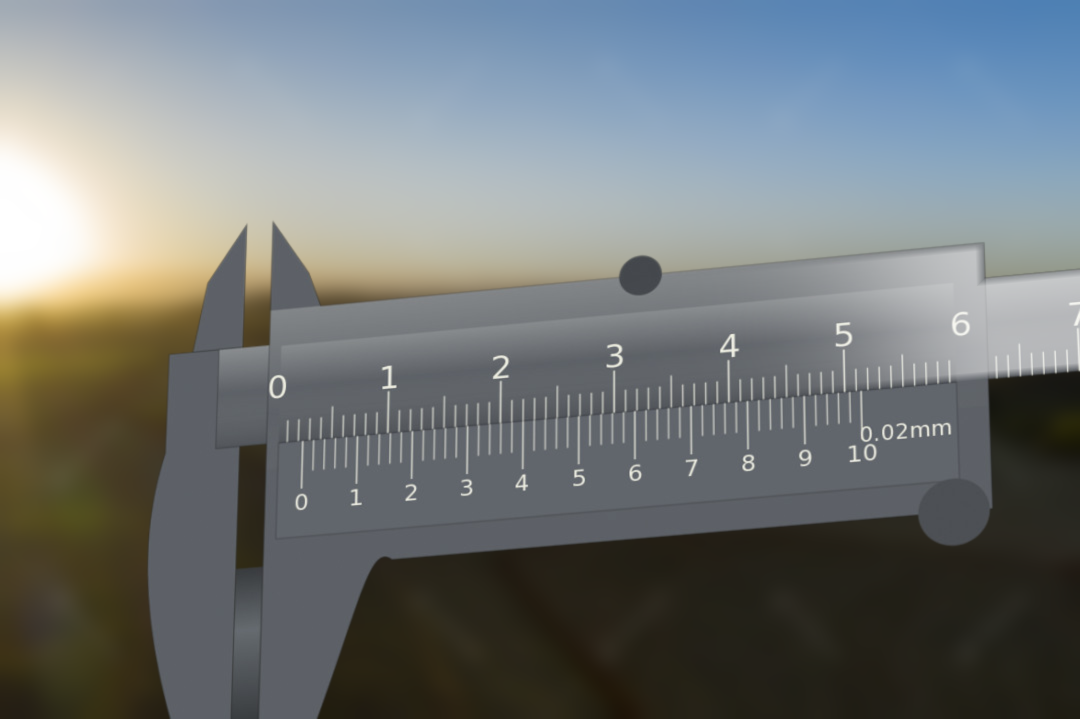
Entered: 2.4 mm
